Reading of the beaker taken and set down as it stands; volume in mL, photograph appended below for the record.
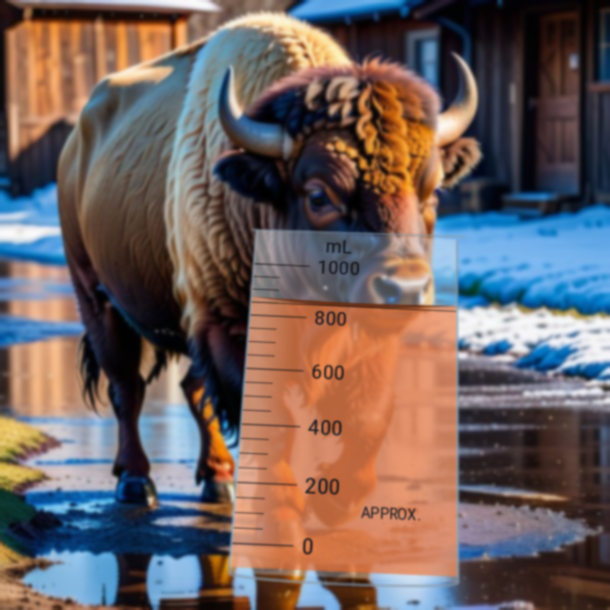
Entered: 850 mL
